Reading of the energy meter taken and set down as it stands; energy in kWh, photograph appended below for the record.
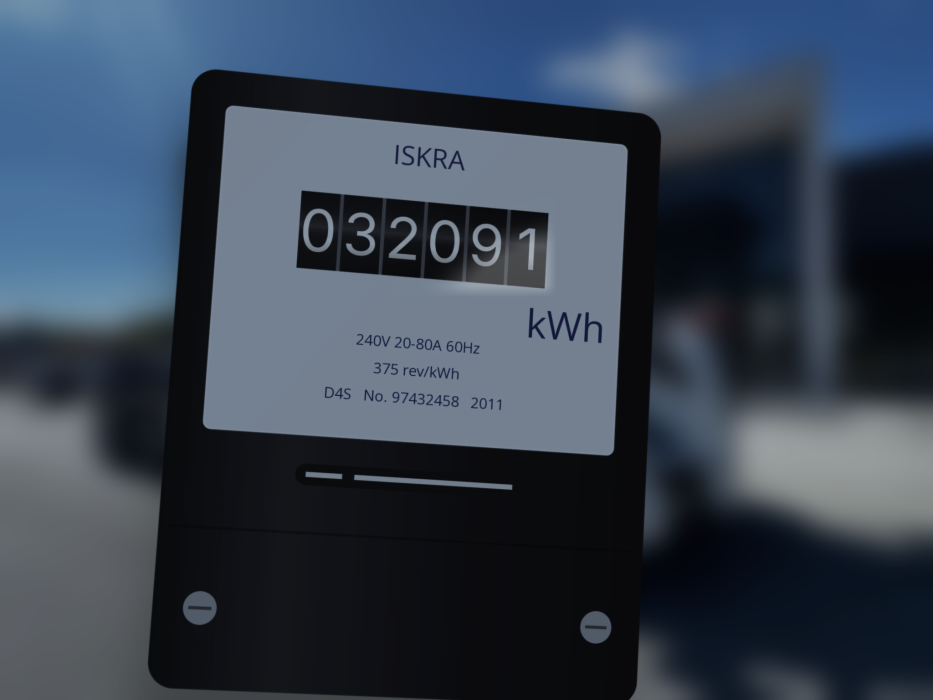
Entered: 32091 kWh
